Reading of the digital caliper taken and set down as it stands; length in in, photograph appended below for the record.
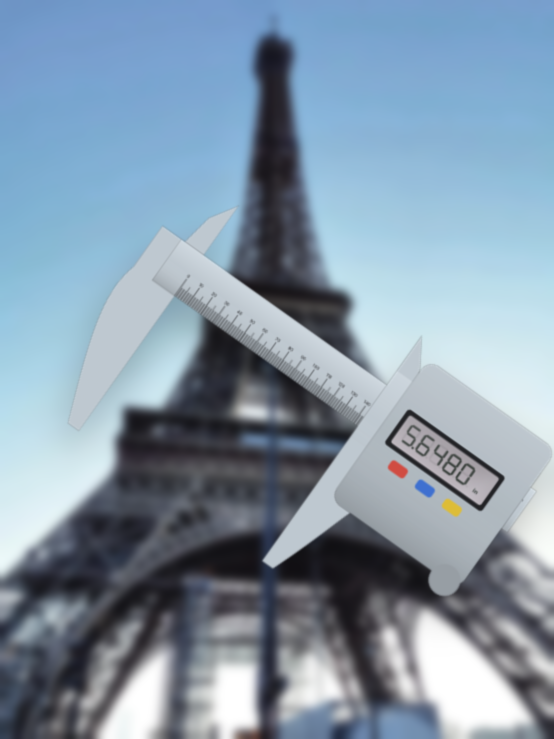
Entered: 5.6480 in
